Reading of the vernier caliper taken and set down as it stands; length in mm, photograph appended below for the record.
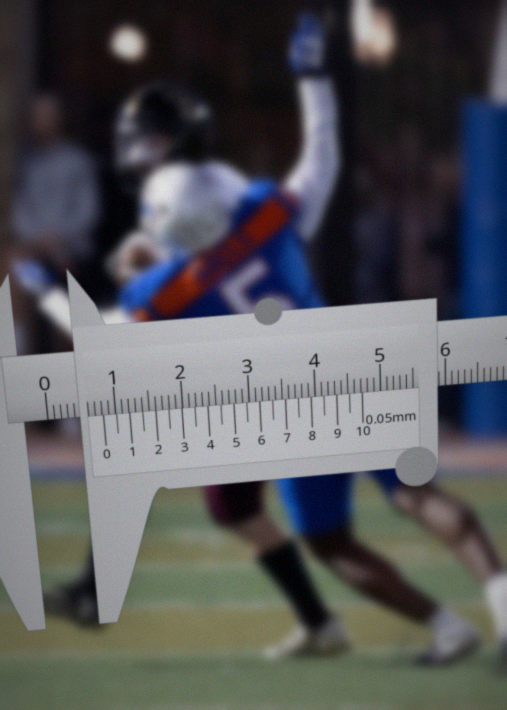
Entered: 8.2 mm
